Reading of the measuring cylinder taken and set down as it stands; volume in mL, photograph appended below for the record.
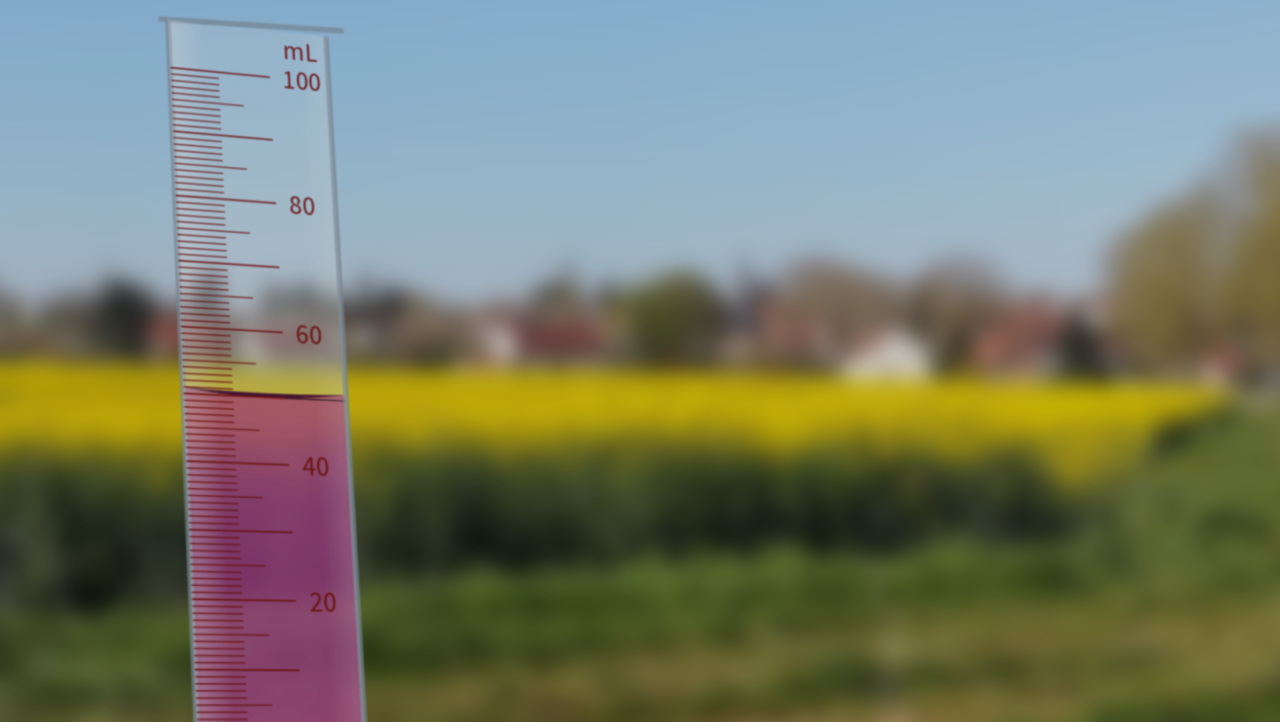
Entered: 50 mL
